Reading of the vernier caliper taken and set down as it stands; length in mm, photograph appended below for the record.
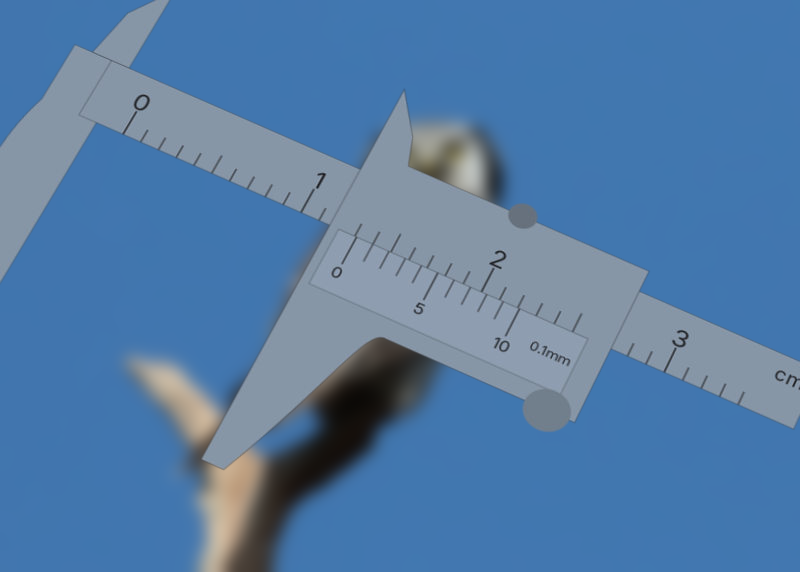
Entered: 13.1 mm
